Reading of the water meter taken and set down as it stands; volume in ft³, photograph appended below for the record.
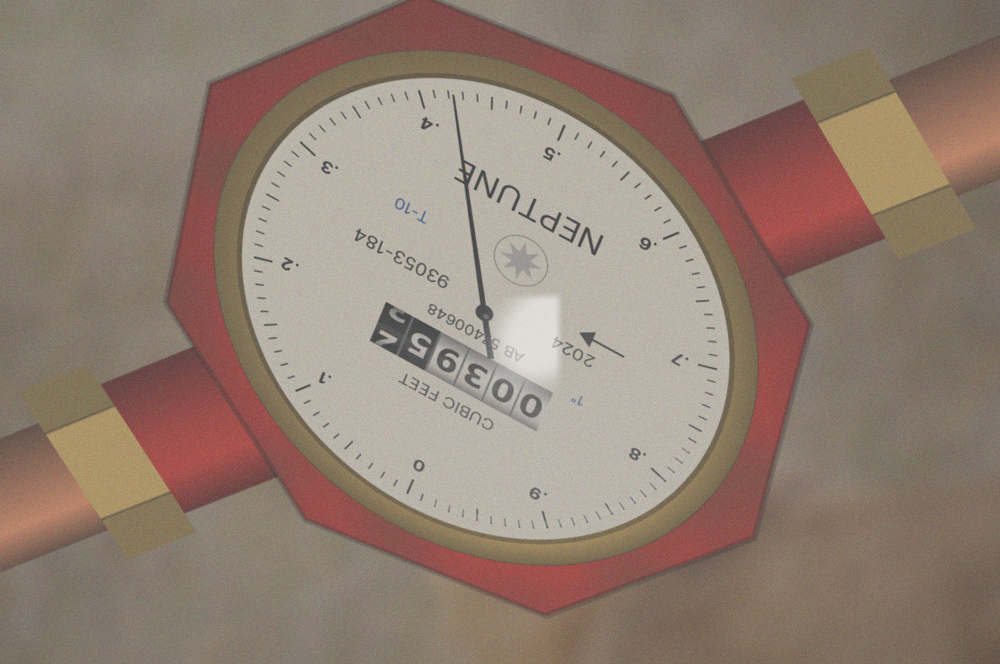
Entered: 3952.42 ft³
